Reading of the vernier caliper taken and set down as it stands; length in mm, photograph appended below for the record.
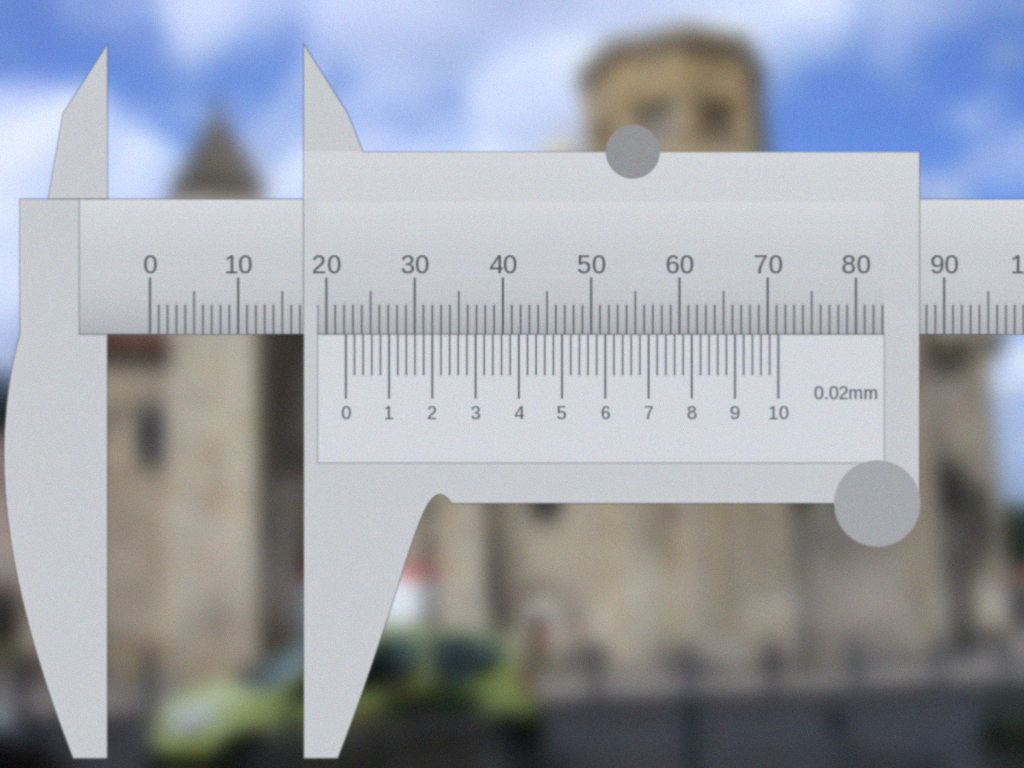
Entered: 22.2 mm
